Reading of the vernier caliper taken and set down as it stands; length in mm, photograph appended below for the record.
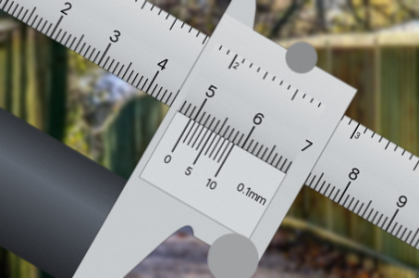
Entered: 49.4 mm
